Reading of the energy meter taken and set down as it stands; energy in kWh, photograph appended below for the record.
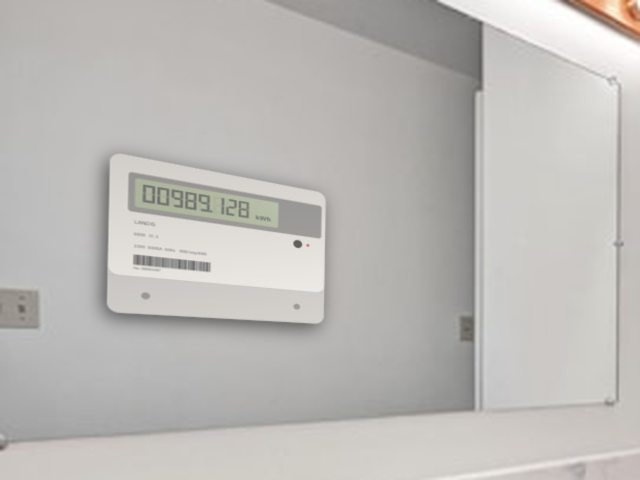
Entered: 989.128 kWh
